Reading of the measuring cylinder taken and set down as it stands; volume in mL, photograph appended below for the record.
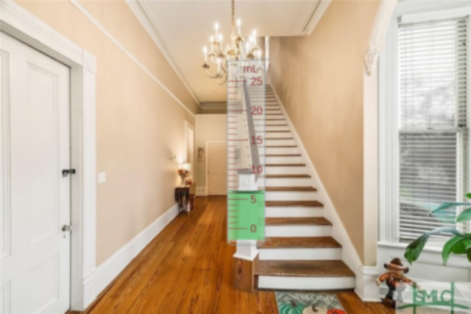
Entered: 6 mL
